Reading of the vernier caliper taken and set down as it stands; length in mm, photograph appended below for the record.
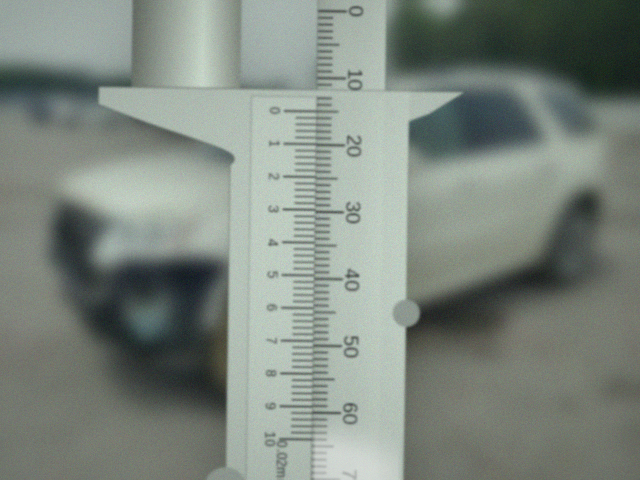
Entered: 15.0 mm
